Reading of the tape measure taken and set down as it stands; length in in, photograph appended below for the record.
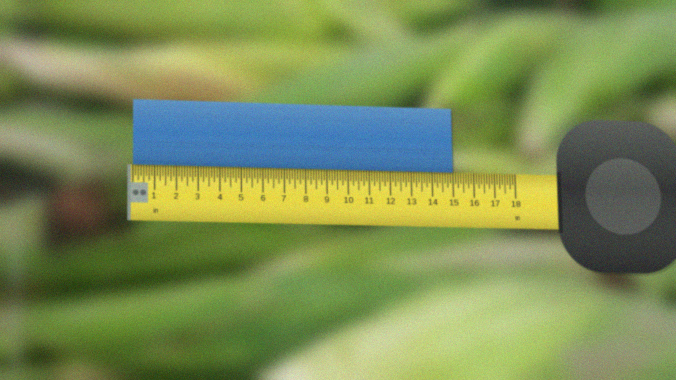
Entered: 15 in
